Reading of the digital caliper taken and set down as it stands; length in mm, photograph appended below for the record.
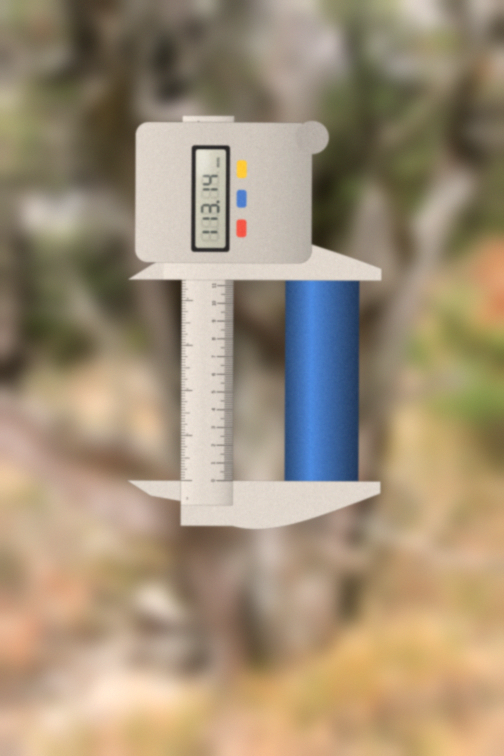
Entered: 113.14 mm
